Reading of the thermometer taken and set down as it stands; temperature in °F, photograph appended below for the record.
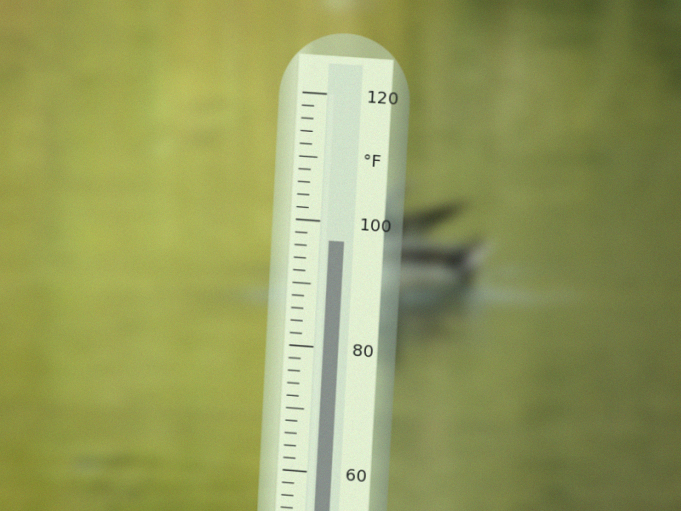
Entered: 97 °F
